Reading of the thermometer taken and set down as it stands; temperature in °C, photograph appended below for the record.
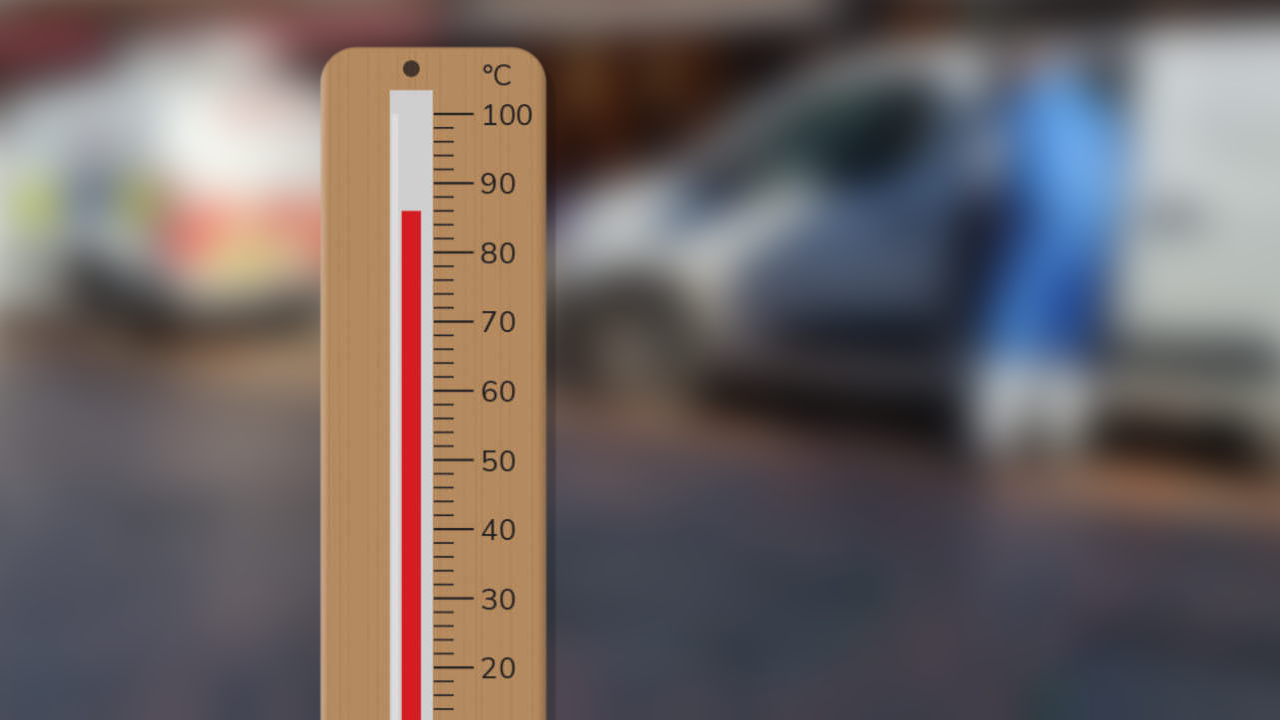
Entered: 86 °C
